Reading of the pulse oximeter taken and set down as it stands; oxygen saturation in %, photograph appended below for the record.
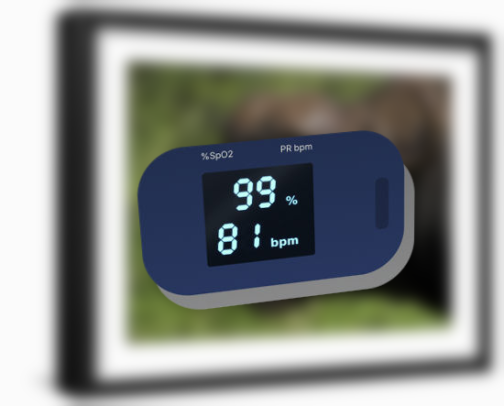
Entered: 99 %
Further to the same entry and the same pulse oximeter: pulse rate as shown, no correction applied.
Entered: 81 bpm
